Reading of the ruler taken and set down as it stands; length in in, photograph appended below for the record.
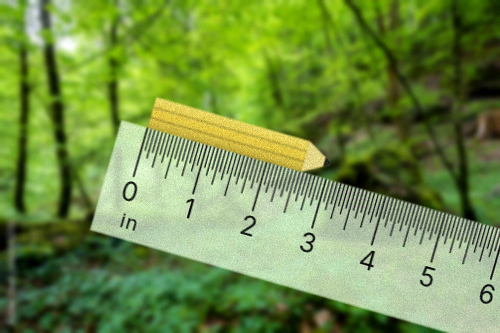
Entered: 3 in
